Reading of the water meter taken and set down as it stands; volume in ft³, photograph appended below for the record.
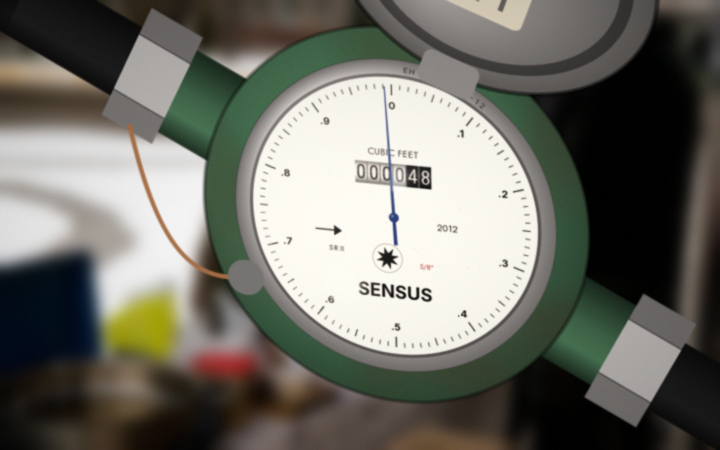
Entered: 47.99 ft³
